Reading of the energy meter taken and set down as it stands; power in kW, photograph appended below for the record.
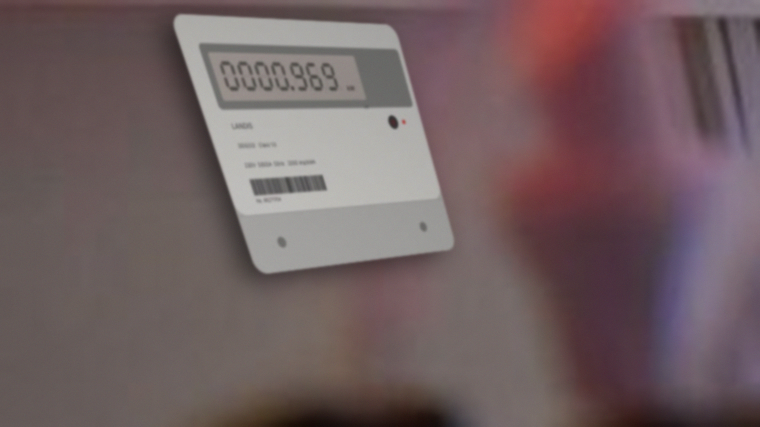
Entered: 0.969 kW
